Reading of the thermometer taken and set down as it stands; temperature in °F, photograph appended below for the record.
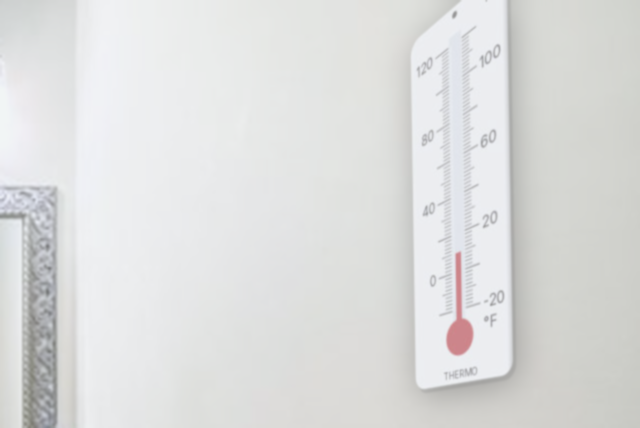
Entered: 10 °F
